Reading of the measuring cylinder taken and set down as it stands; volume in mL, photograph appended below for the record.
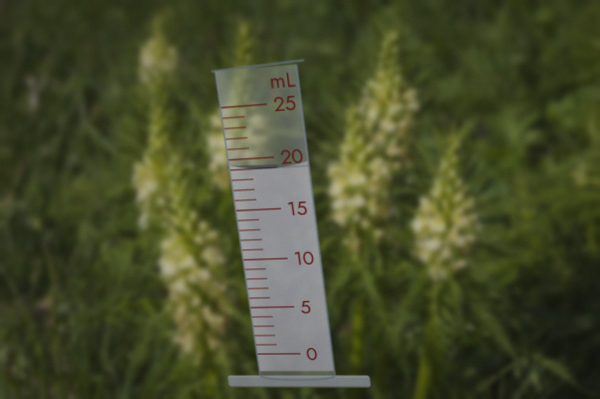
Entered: 19 mL
